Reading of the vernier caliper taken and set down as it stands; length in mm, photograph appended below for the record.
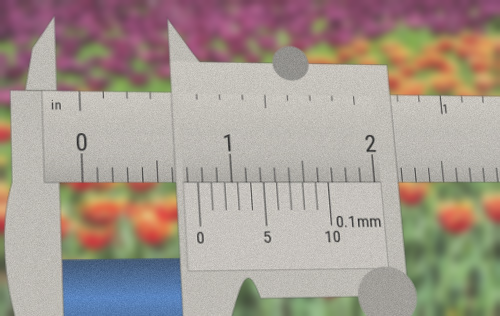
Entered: 7.7 mm
